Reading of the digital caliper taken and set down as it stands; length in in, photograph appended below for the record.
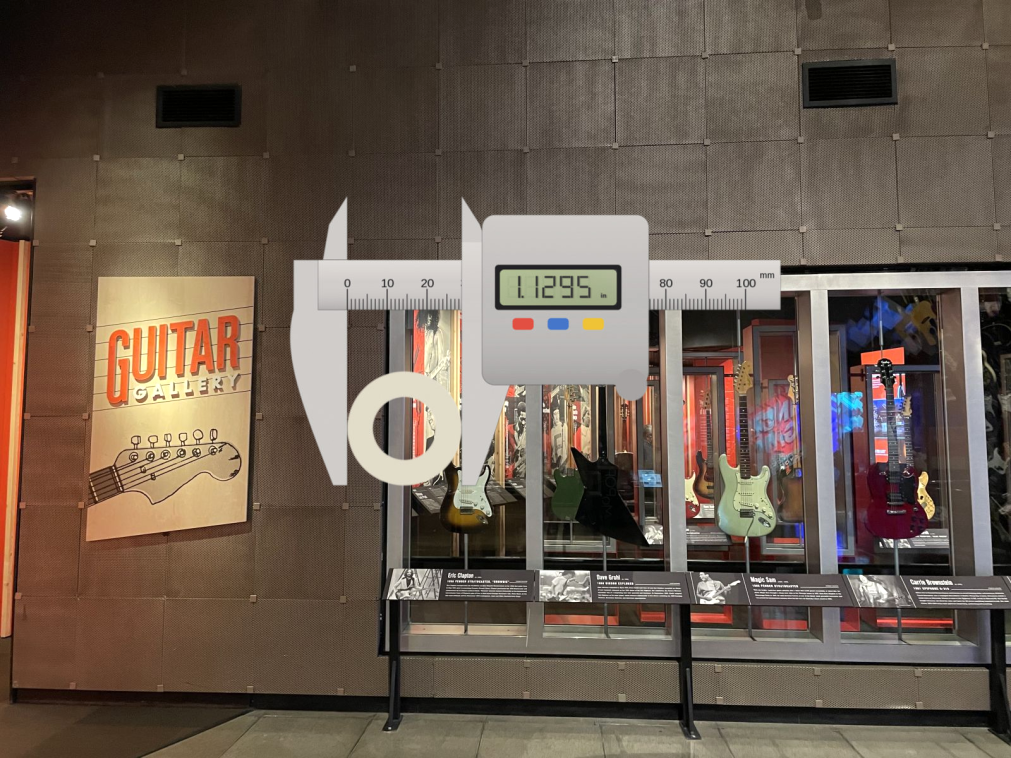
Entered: 1.1295 in
